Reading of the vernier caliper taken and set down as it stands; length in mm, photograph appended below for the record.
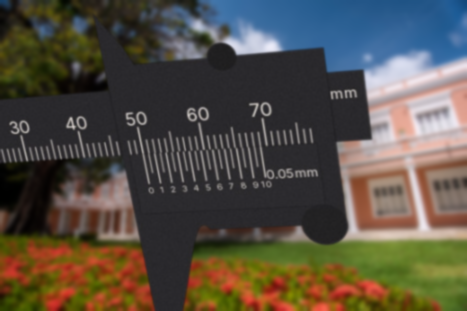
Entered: 50.0 mm
